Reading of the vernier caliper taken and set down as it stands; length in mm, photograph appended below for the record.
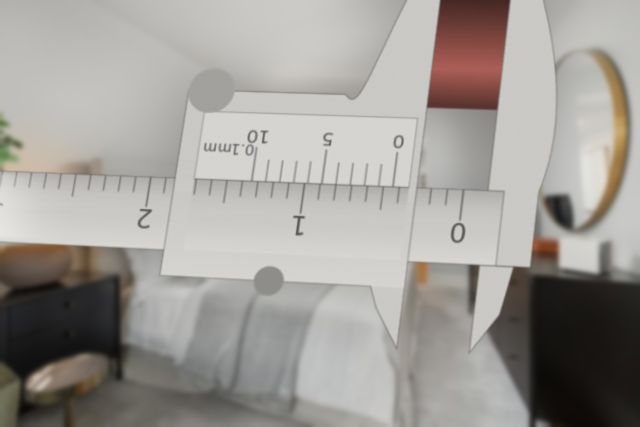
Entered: 4.4 mm
